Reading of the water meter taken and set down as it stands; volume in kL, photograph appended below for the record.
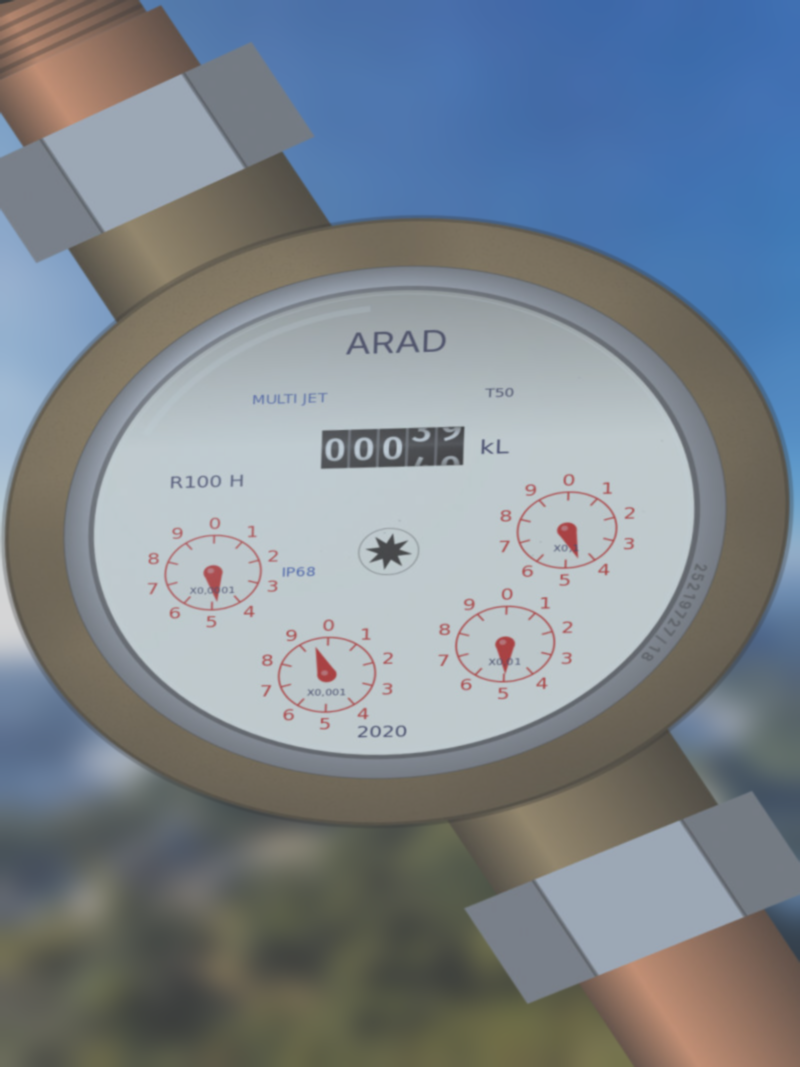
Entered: 39.4494 kL
